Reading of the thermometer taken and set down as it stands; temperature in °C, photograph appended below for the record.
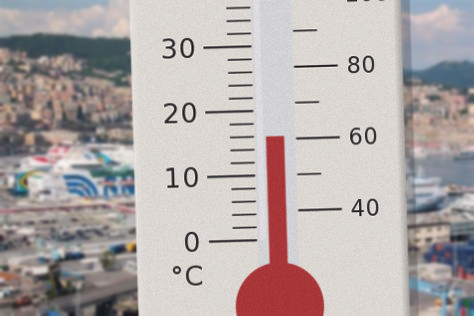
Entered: 16 °C
